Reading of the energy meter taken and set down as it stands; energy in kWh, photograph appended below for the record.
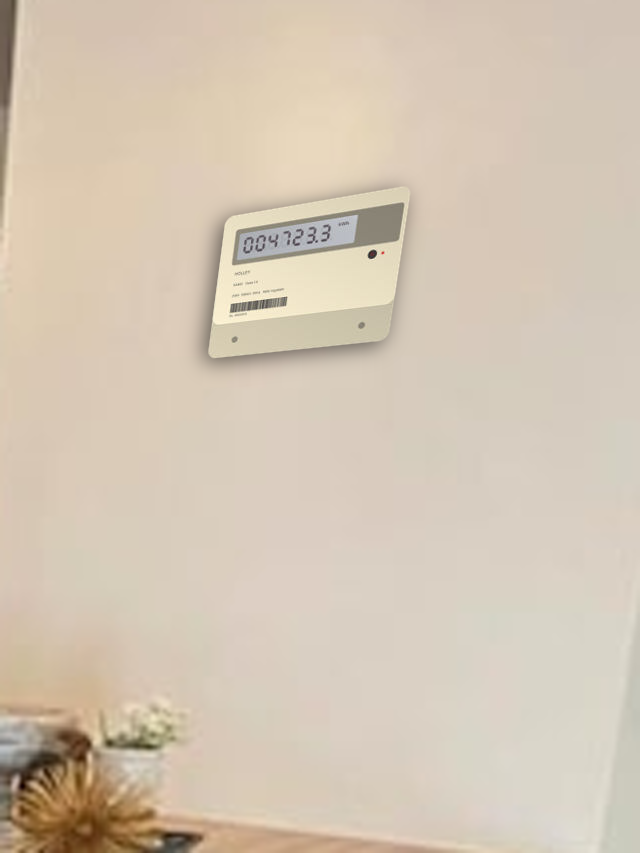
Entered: 4723.3 kWh
